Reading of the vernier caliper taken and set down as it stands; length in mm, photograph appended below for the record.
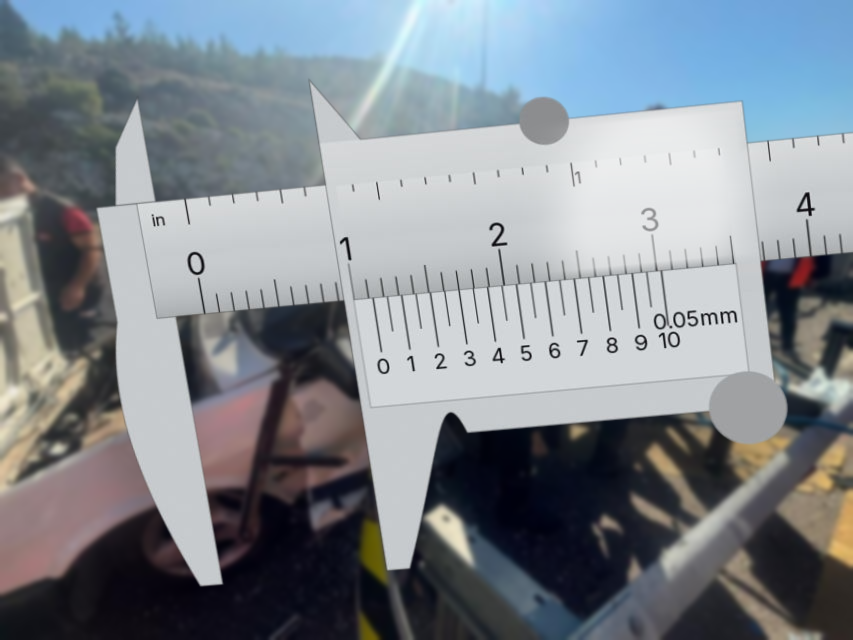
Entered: 11.3 mm
